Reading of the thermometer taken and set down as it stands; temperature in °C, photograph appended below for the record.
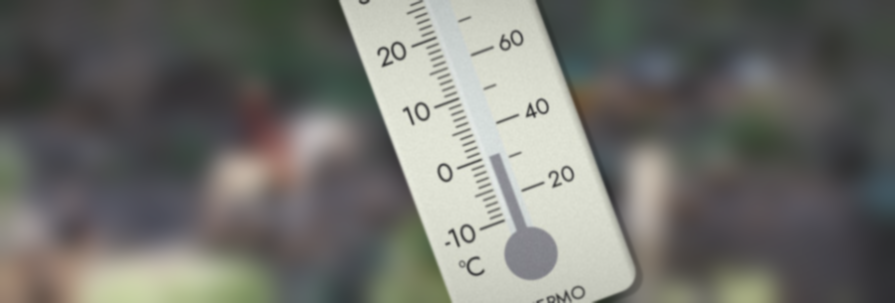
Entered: 0 °C
